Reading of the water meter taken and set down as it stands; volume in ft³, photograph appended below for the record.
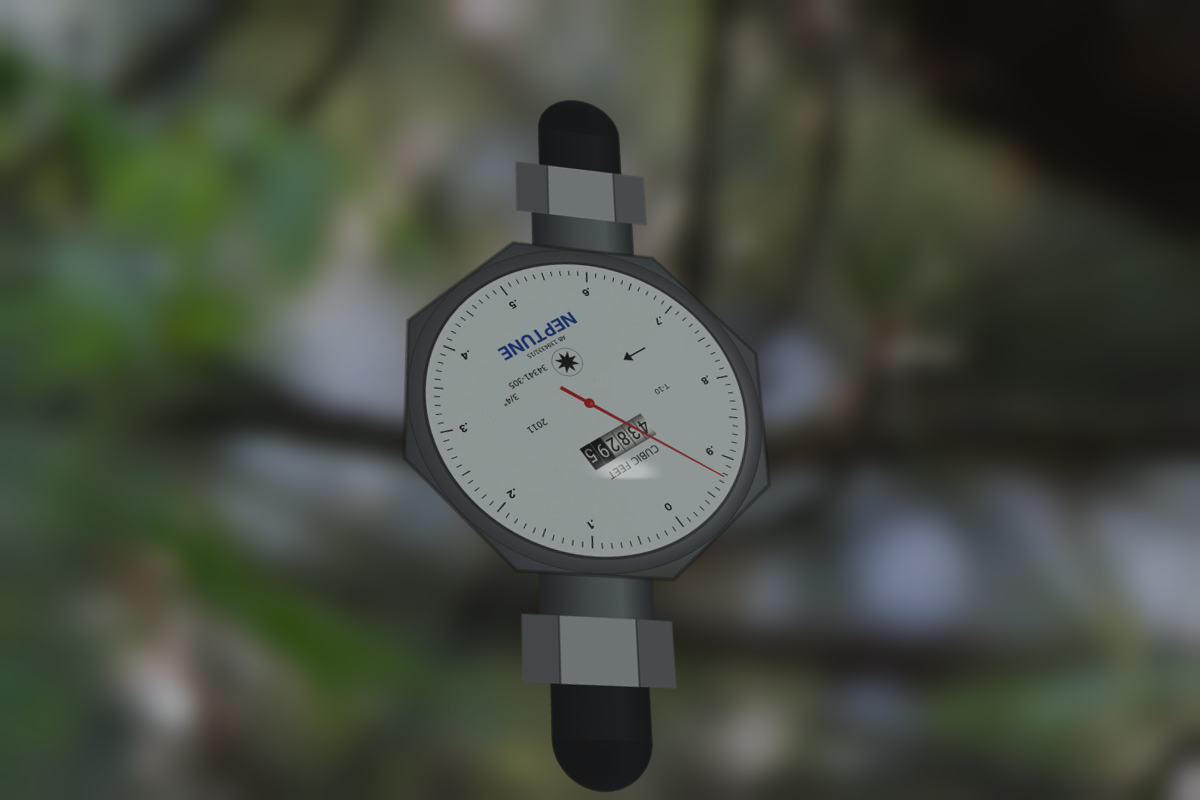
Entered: 438294.92 ft³
